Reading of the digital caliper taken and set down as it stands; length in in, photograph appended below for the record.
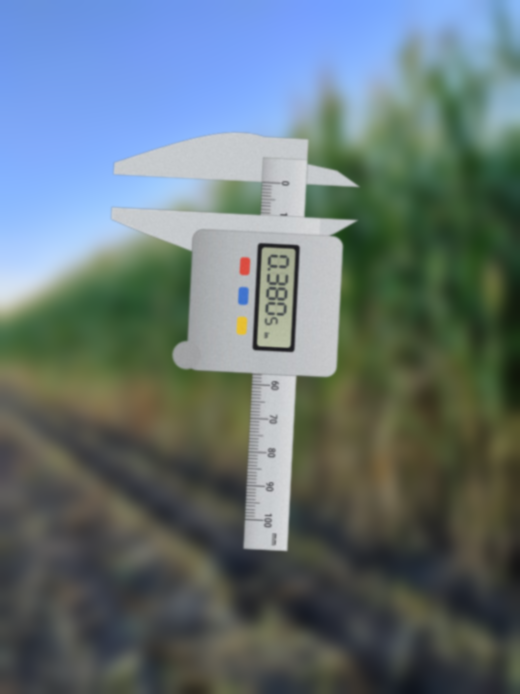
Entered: 0.3805 in
